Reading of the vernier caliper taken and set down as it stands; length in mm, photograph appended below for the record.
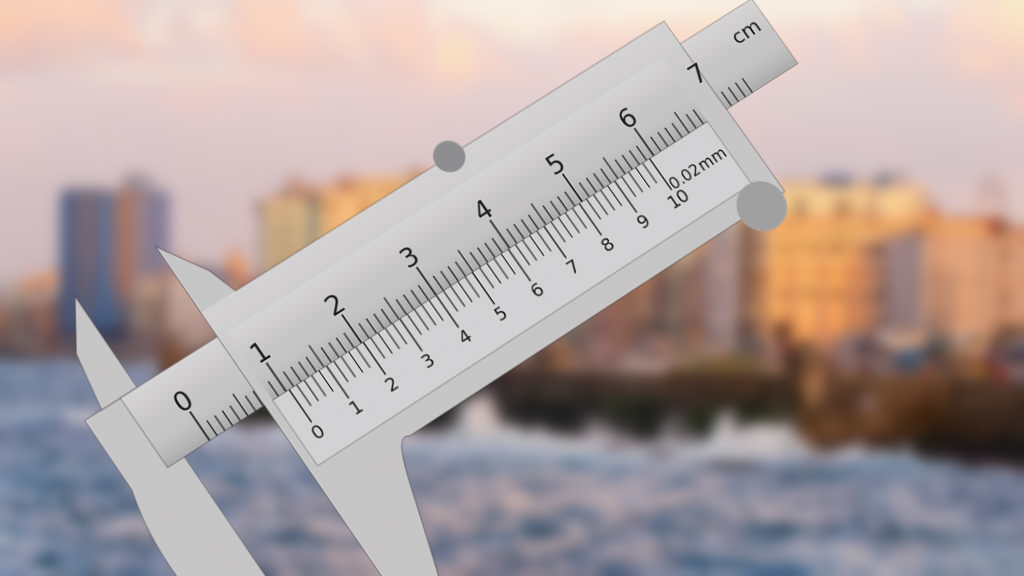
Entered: 10.4 mm
